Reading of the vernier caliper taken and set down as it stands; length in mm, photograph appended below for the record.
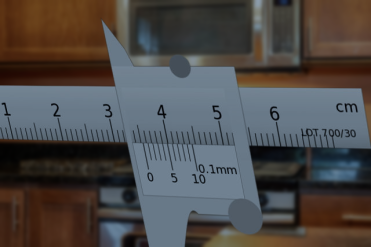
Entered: 35.4 mm
